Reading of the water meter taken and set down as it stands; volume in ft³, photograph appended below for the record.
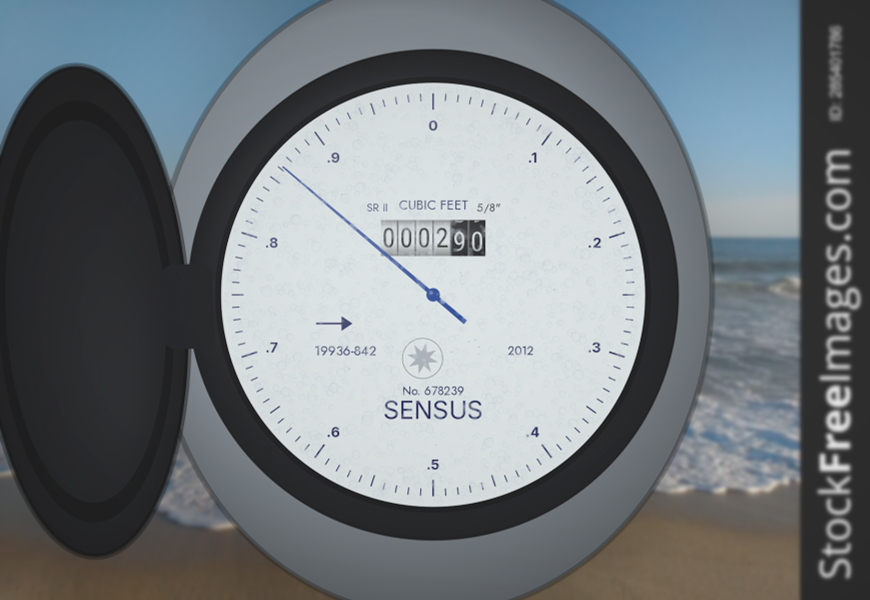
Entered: 289.86 ft³
